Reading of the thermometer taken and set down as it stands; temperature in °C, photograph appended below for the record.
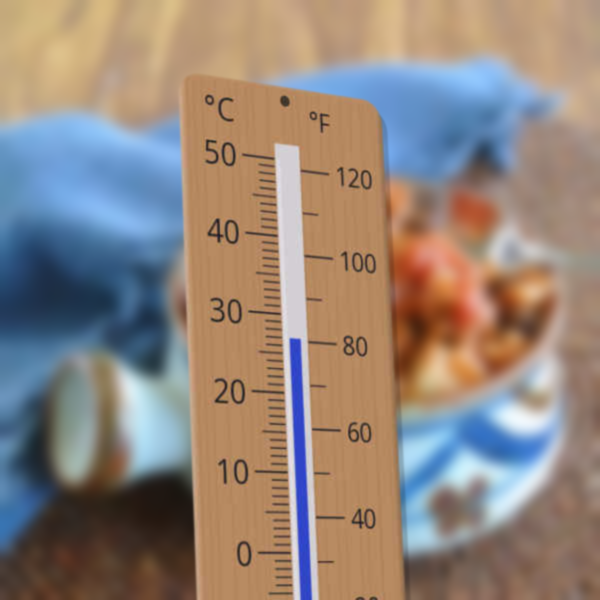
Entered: 27 °C
